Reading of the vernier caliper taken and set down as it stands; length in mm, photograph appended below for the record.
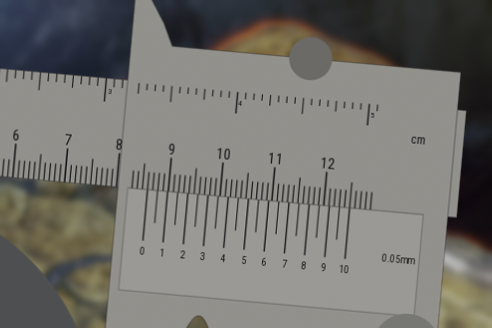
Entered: 86.0 mm
